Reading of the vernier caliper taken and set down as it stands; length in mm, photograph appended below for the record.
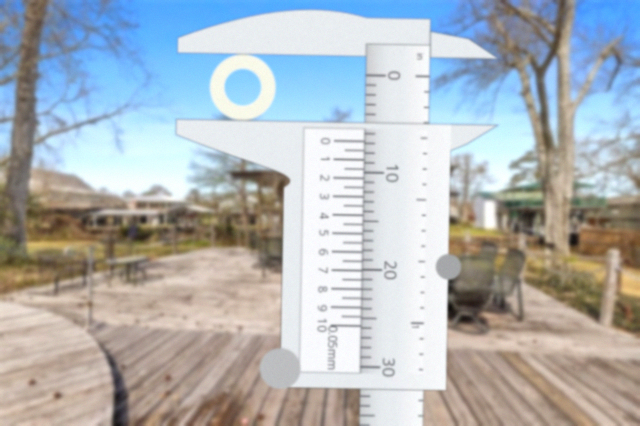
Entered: 6.8 mm
